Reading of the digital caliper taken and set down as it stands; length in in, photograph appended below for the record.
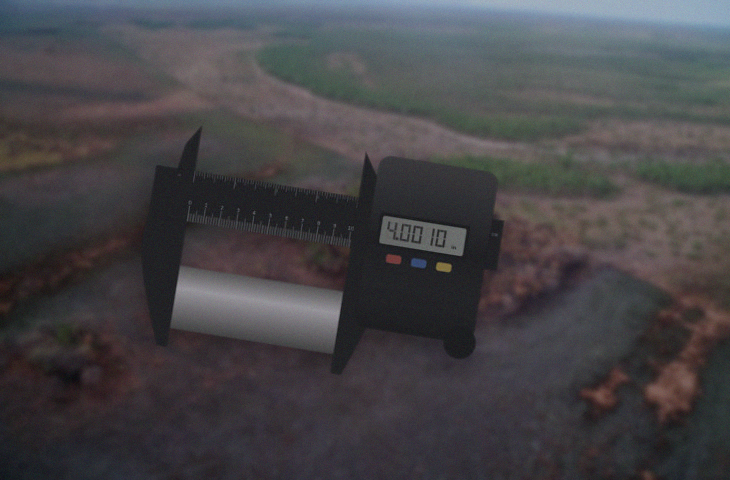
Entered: 4.0010 in
